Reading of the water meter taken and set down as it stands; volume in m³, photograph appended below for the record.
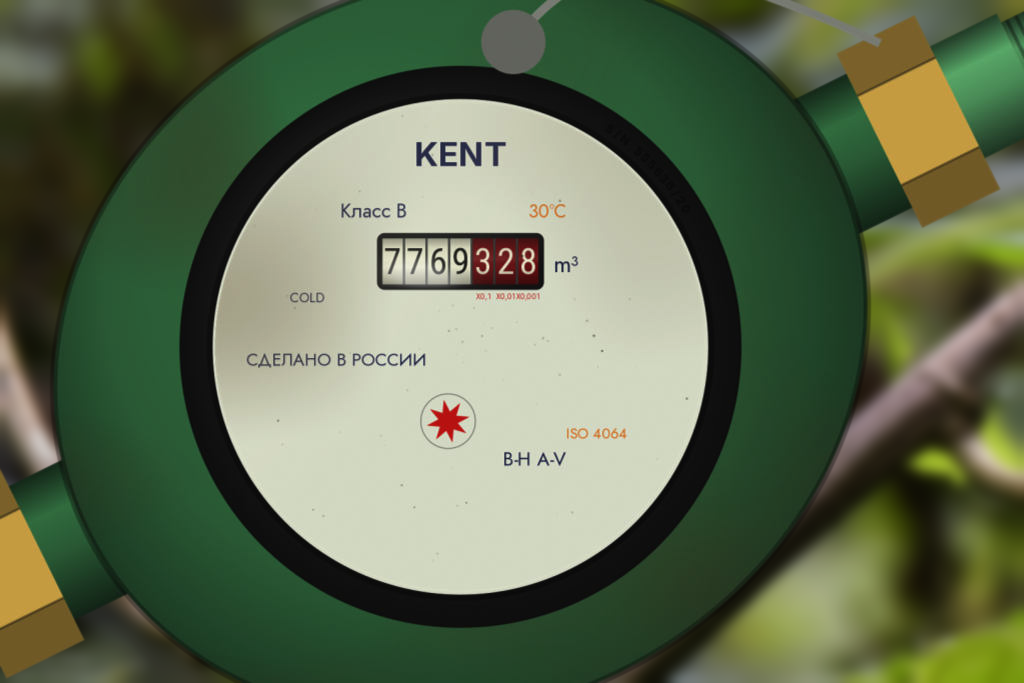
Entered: 7769.328 m³
